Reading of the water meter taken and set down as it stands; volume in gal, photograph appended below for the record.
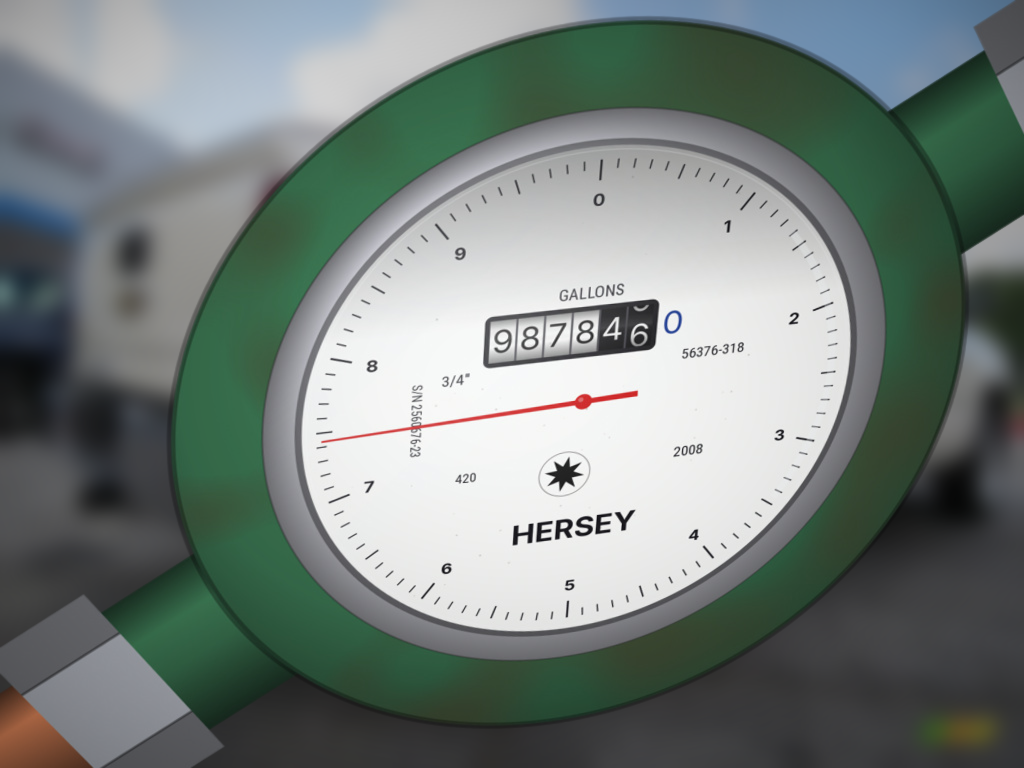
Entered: 9878457.4 gal
